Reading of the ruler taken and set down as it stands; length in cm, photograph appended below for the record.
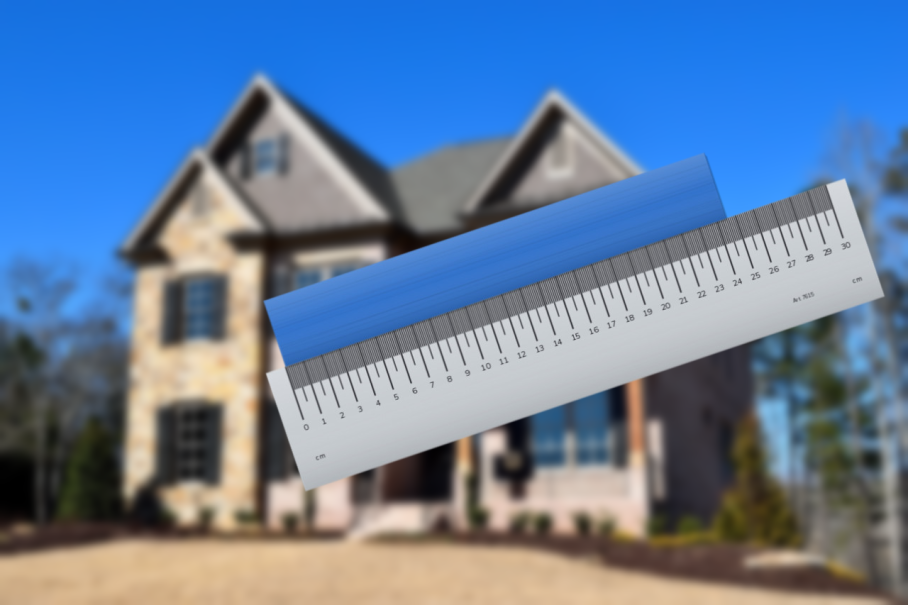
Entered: 24.5 cm
